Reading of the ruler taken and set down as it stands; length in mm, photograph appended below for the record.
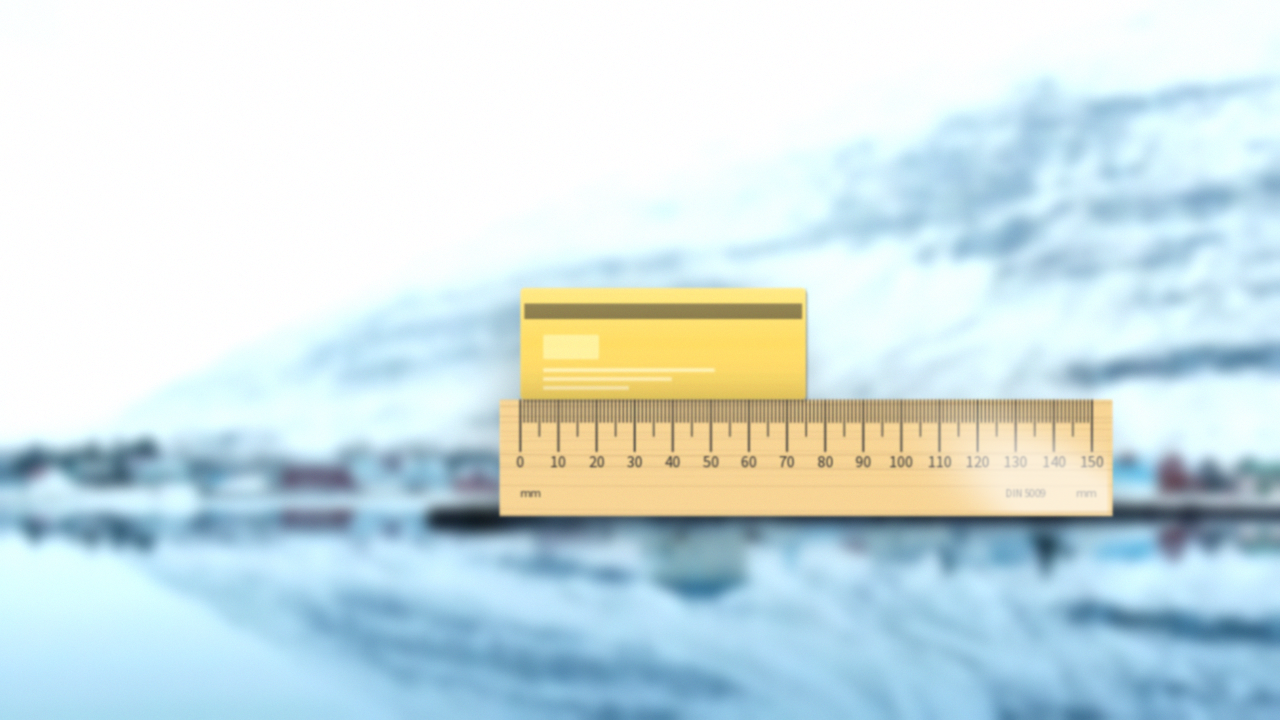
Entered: 75 mm
